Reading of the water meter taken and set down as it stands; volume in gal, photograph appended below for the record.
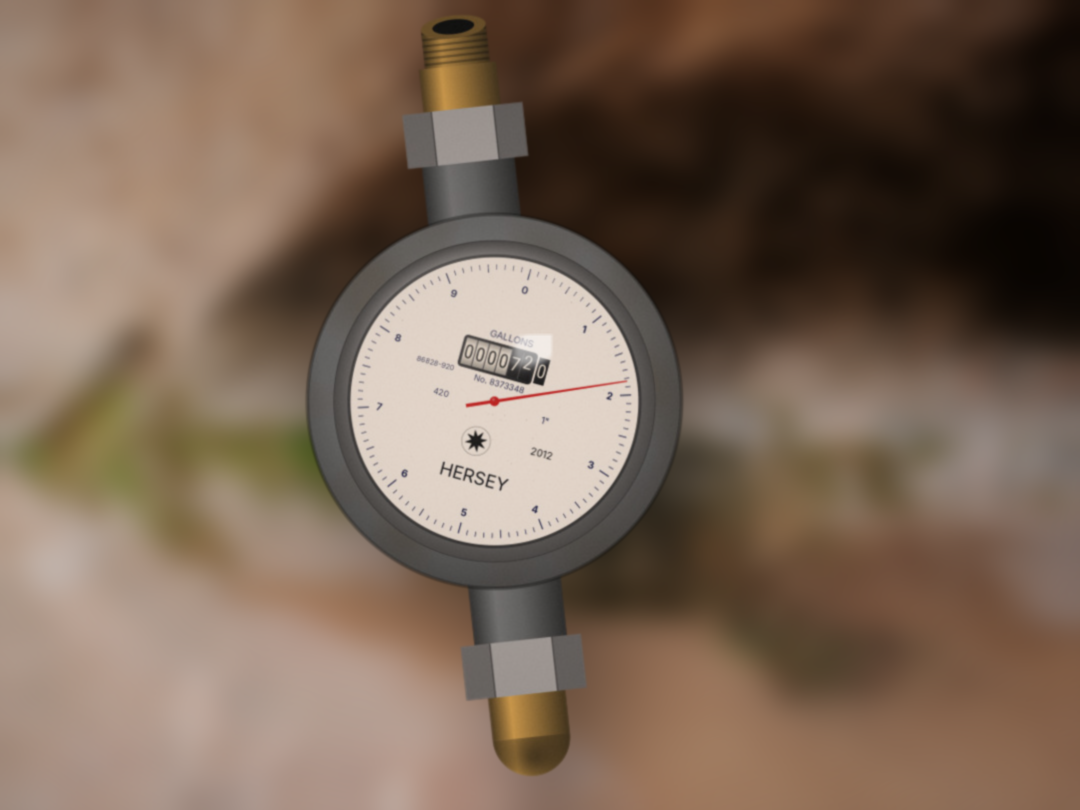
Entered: 721.8 gal
